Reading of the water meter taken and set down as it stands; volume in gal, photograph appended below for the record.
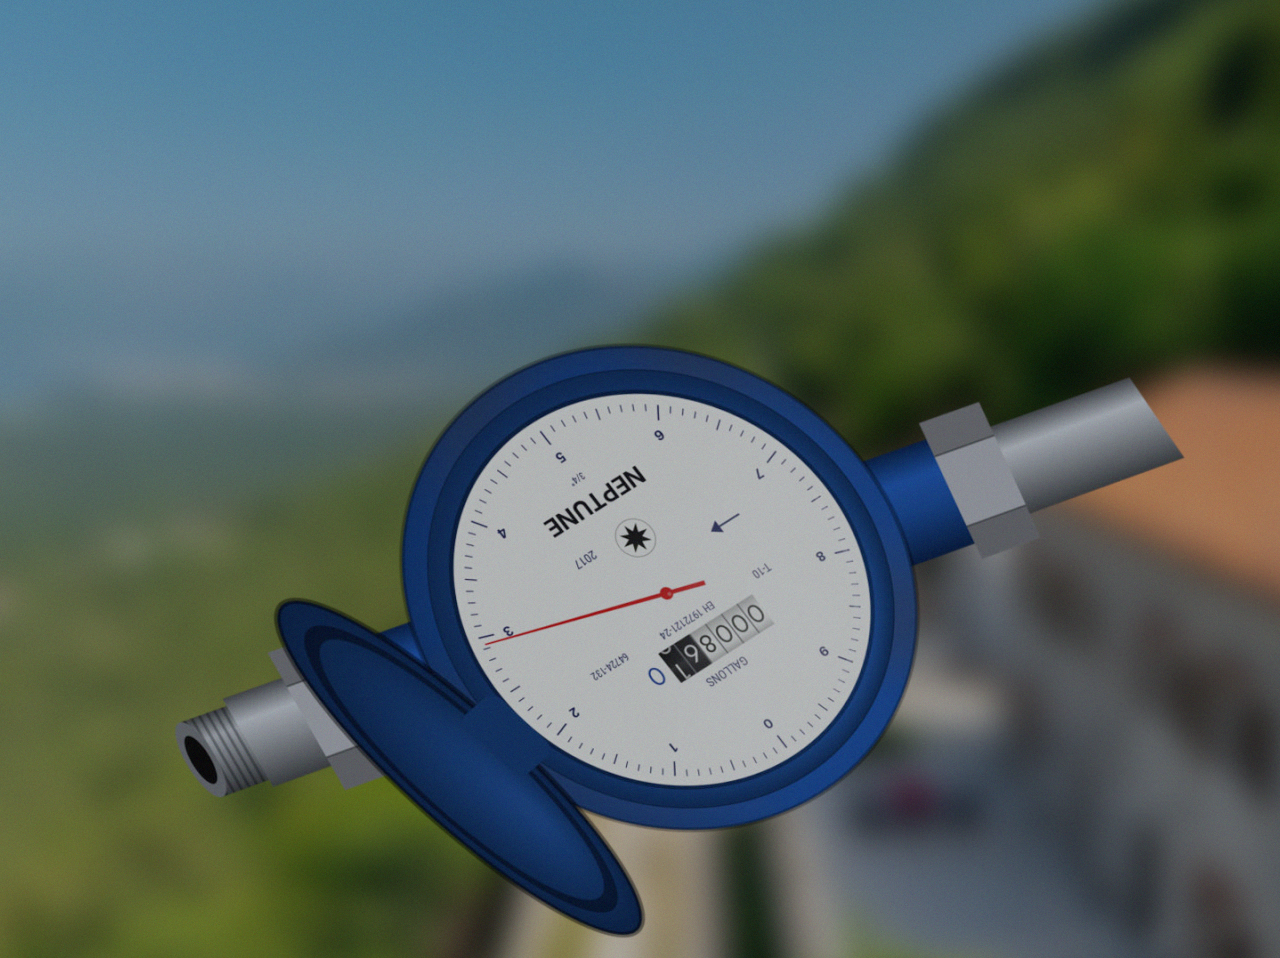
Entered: 8612.9 gal
